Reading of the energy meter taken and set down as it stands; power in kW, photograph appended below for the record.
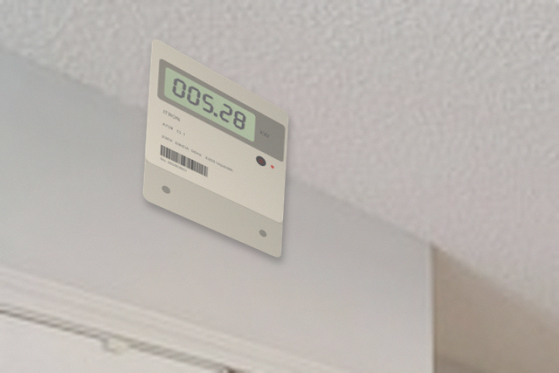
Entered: 5.28 kW
